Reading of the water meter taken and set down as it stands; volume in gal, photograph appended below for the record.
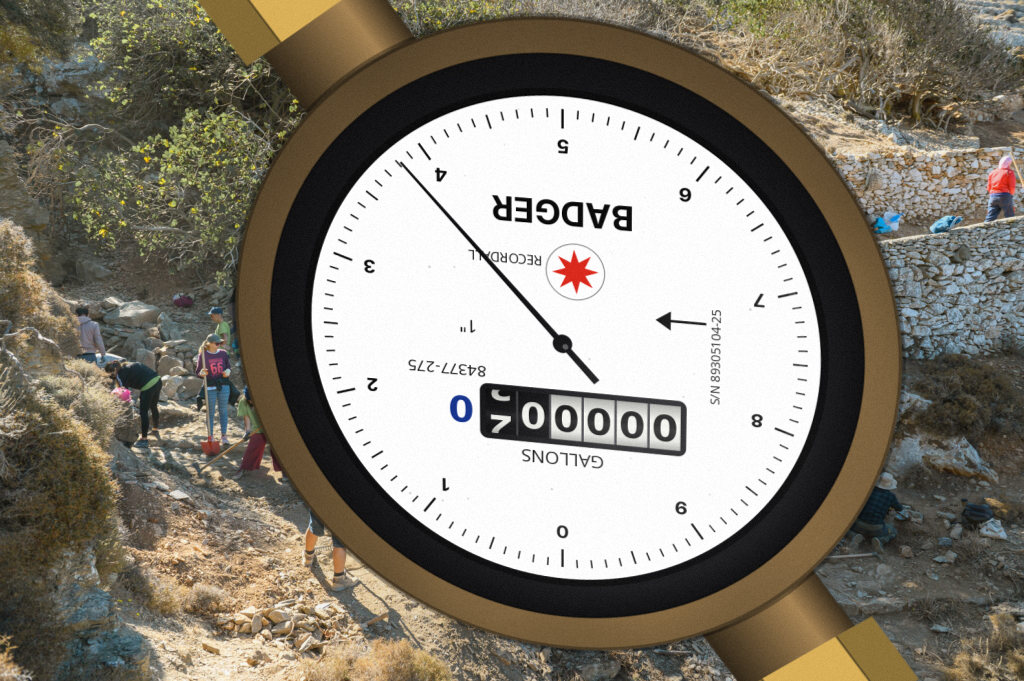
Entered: 23.8 gal
